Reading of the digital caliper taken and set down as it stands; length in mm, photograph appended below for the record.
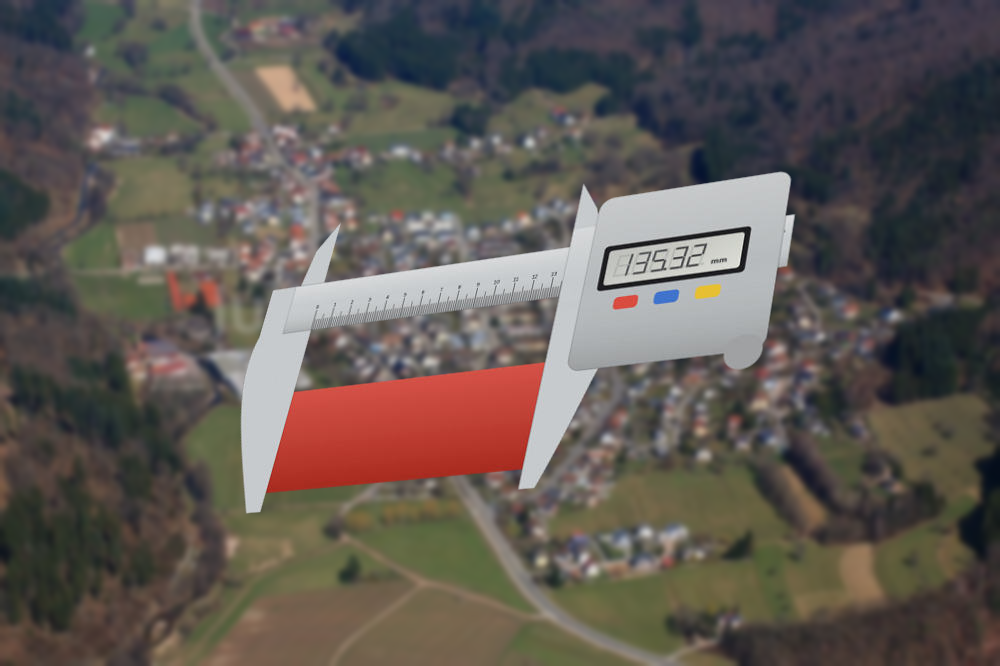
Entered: 135.32 mm
